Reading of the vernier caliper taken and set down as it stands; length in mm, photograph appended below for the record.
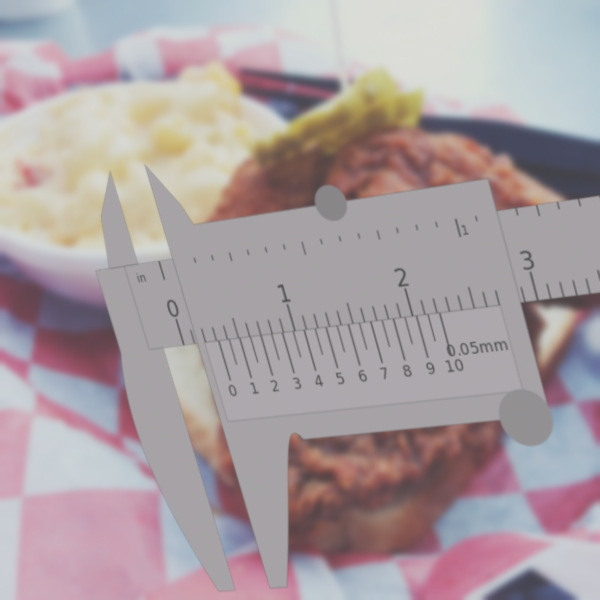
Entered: 3.2 mm
